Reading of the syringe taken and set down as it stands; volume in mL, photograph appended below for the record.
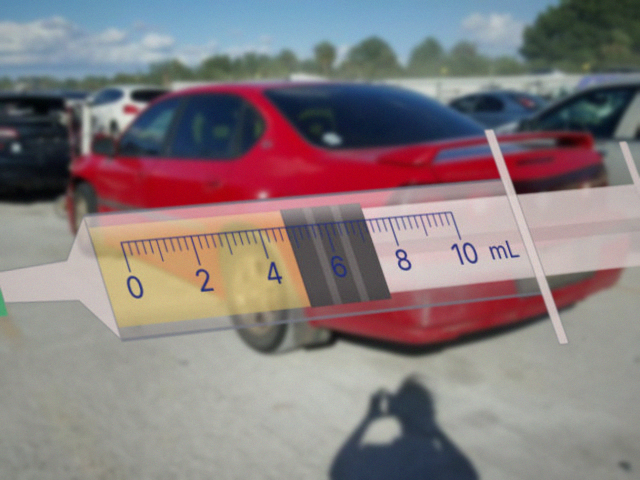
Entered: 4.8 mL
